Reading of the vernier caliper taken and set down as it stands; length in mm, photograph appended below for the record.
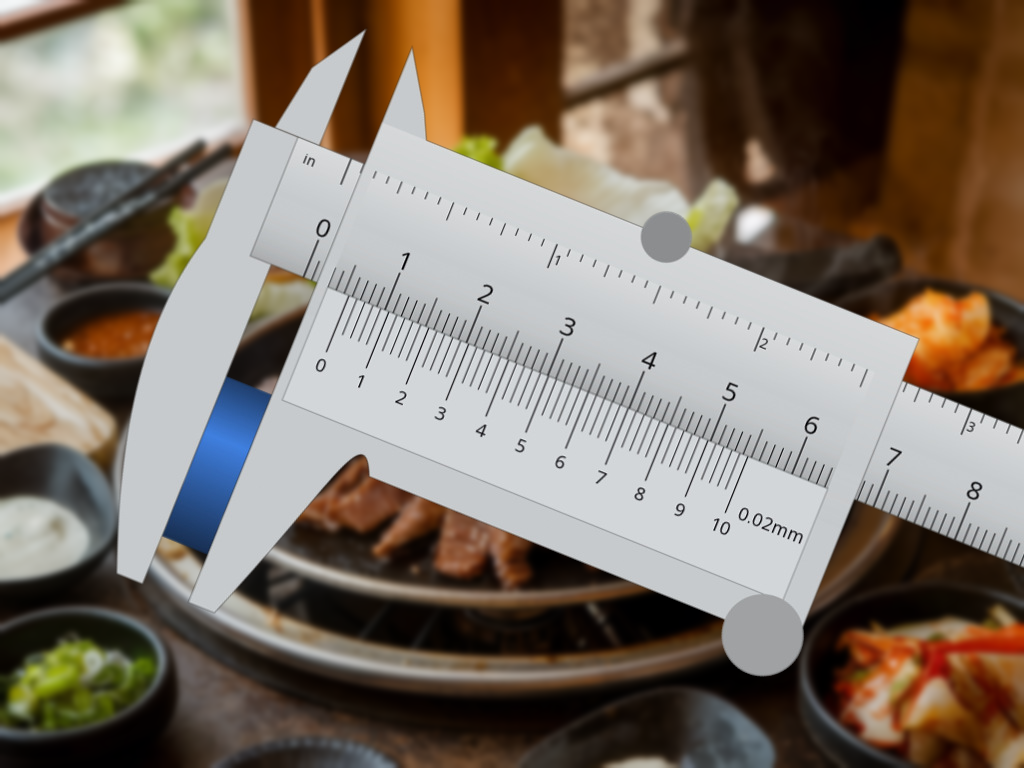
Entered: 5.6 mm
